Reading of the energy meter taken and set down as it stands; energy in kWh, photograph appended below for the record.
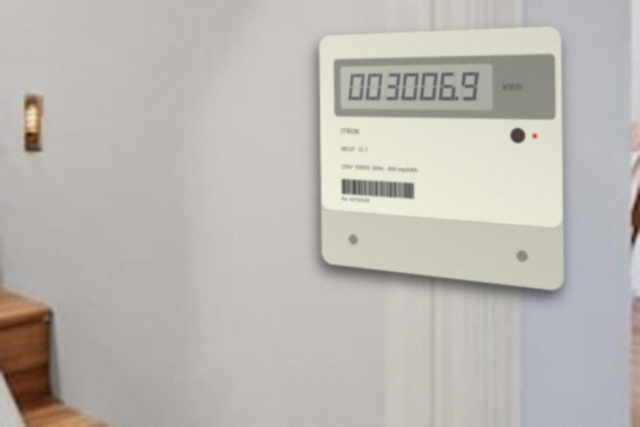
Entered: 3006.9 kWh
